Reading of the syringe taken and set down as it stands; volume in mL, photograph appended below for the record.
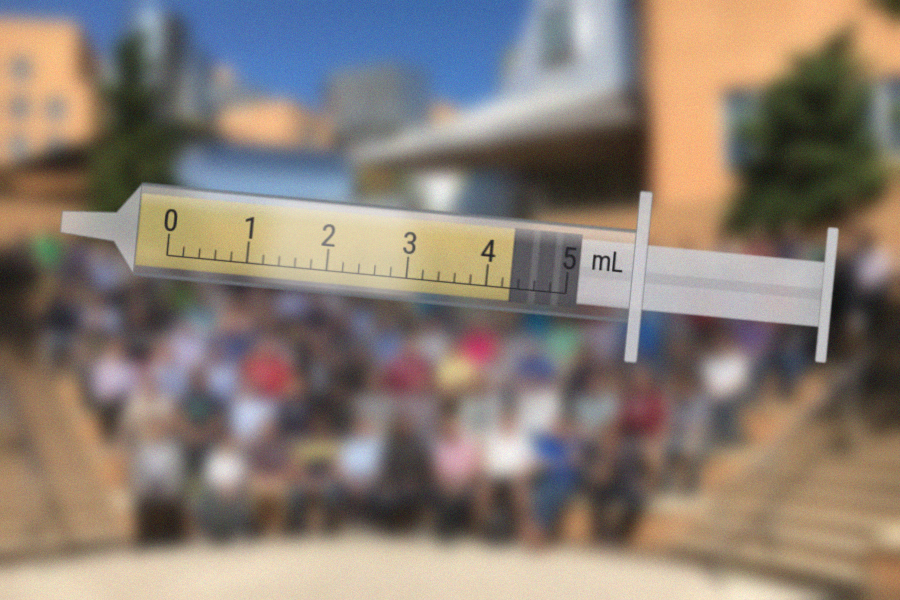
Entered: 4.3 mL
